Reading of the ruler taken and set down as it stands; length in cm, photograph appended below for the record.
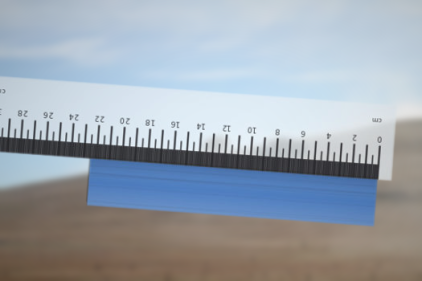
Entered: 22.5 cm
